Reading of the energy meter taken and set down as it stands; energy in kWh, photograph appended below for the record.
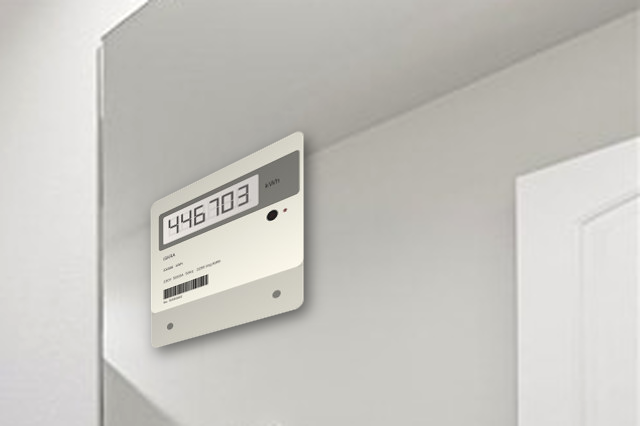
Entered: 446703 kWh
